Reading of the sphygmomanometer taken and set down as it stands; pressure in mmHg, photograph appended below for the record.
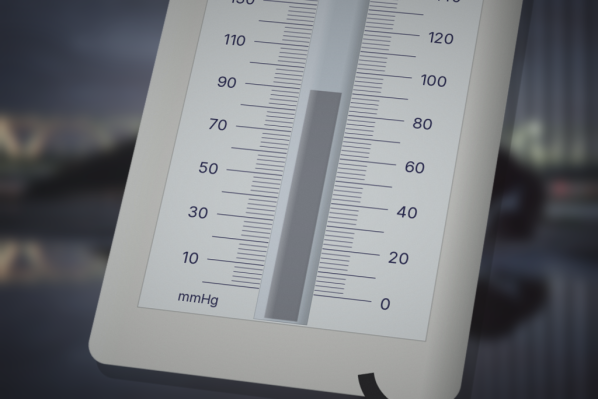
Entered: 90 mmHg
